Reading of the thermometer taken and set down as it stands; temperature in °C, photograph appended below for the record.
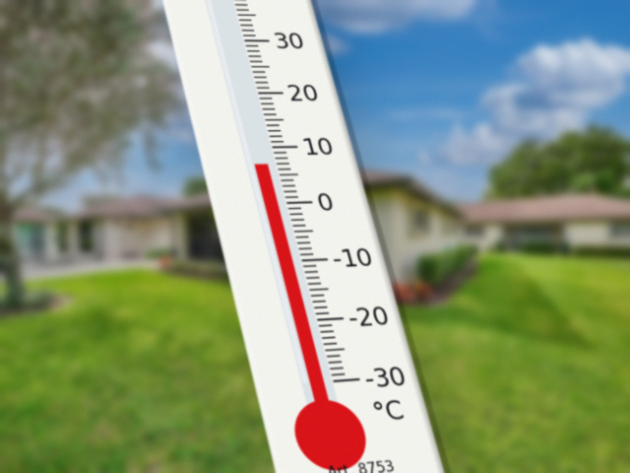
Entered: 7 °C
